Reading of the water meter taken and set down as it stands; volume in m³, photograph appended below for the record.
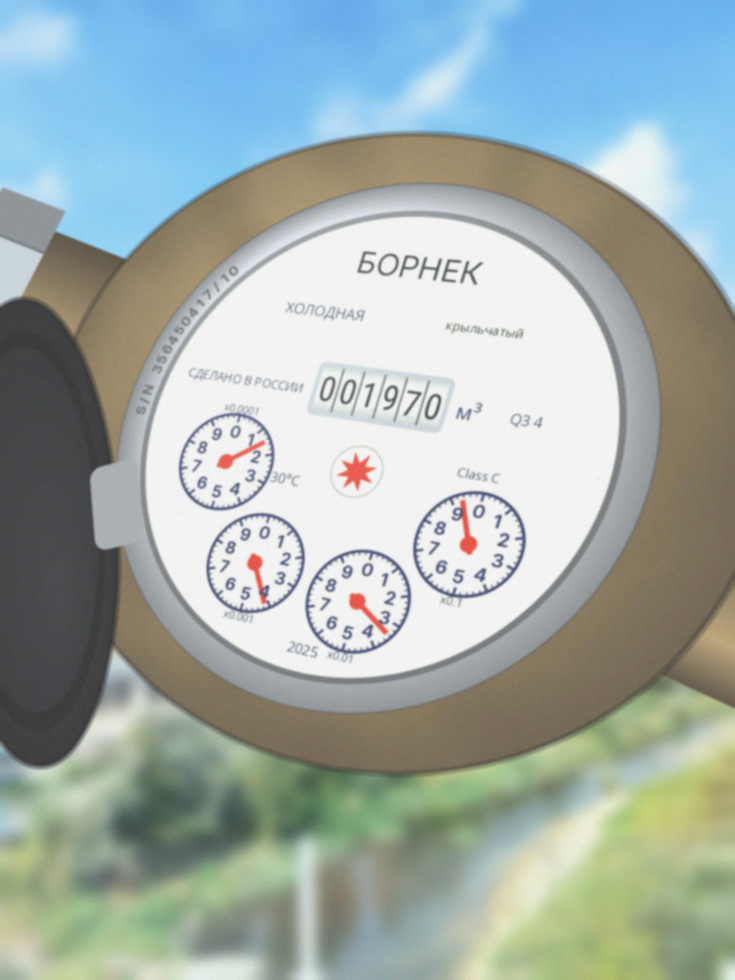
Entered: 1969.9341 m³
